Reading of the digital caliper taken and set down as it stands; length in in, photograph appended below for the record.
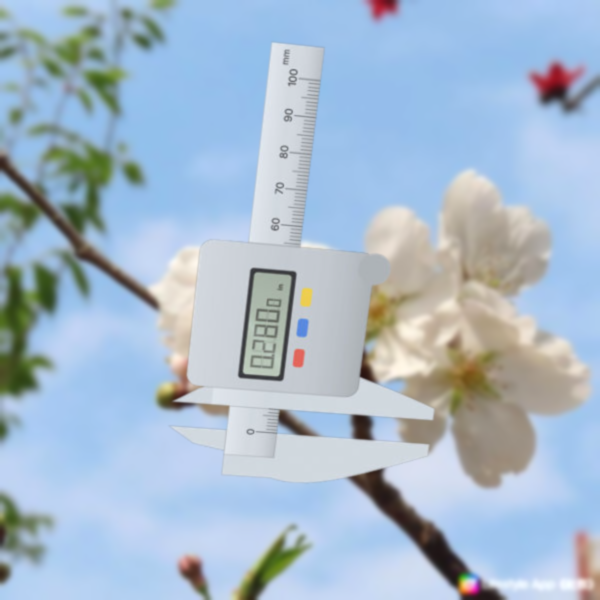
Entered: 0.2800 in
